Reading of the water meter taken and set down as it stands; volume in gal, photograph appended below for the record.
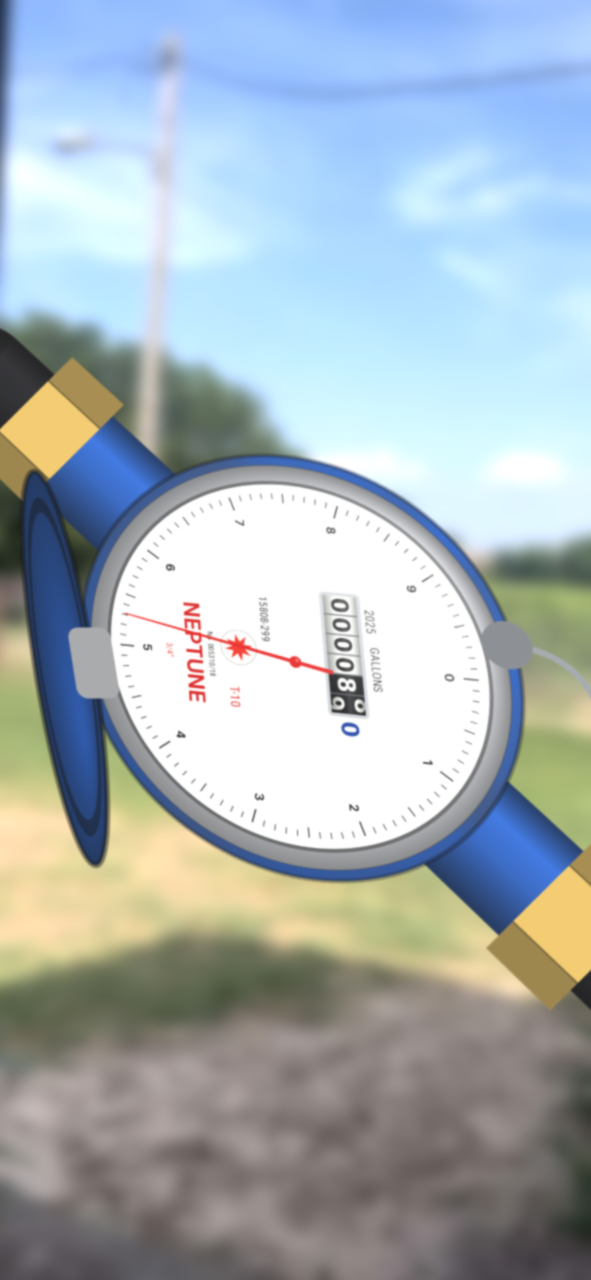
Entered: 885.3 gal
